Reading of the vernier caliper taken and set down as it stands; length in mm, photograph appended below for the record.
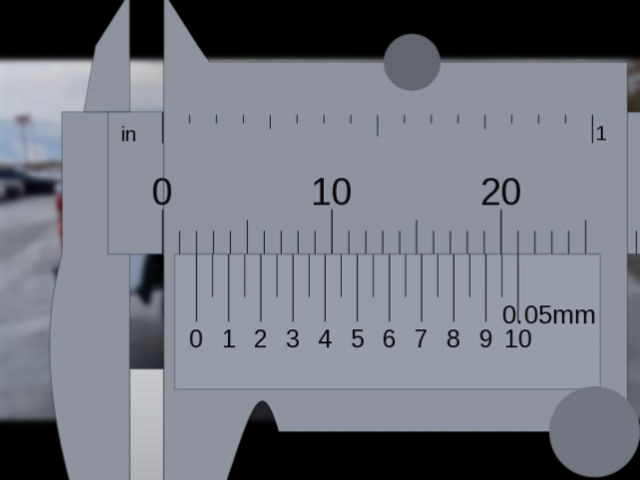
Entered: 2.0 mm
